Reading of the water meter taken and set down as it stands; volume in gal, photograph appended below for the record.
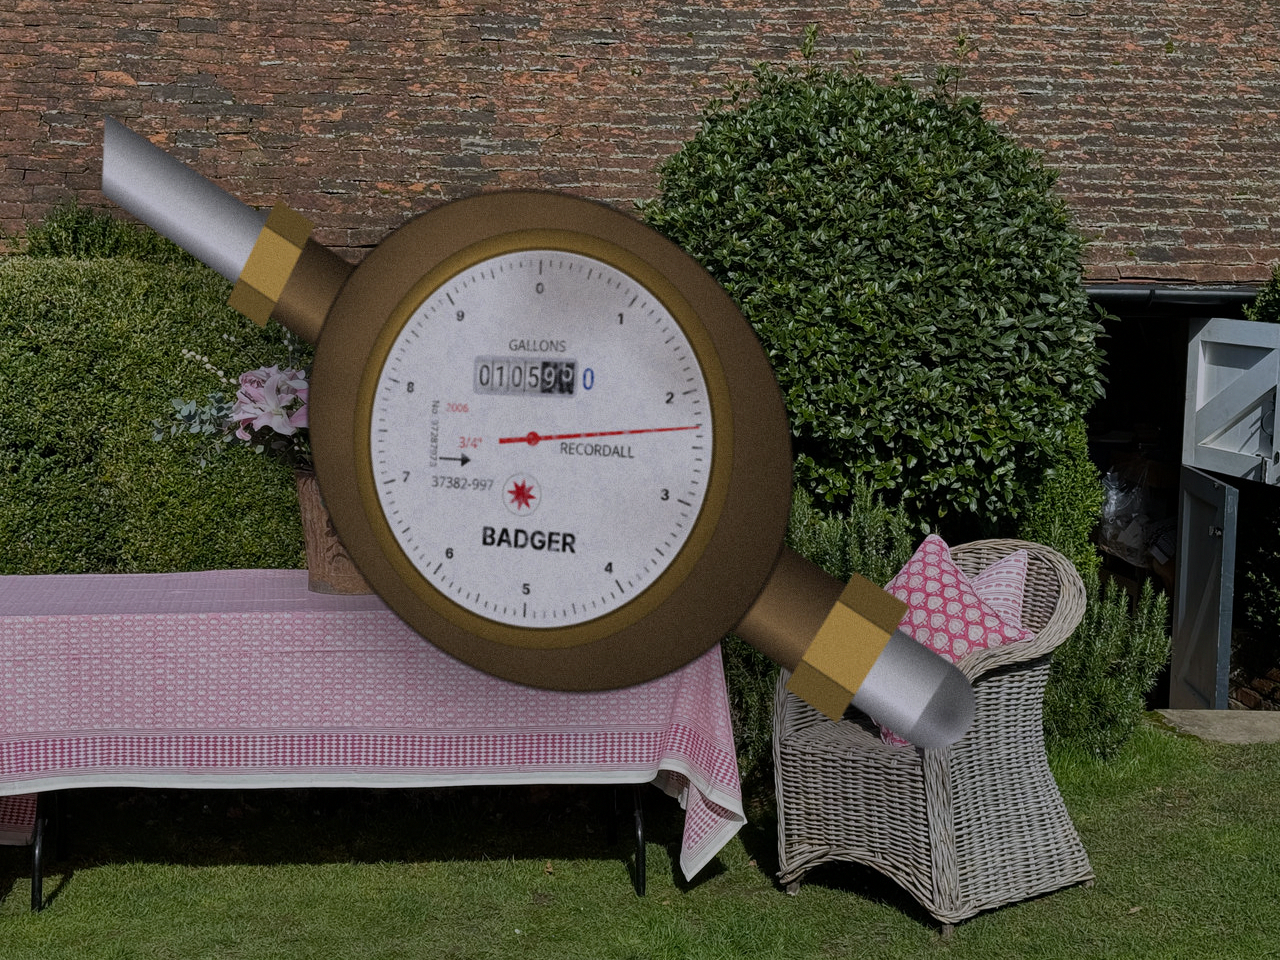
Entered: 105952.3 gal
